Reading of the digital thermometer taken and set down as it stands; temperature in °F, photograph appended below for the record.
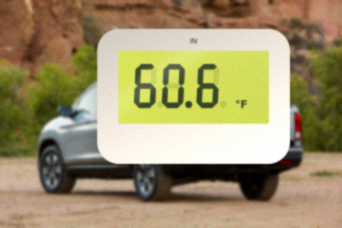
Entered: 60.6 °F
